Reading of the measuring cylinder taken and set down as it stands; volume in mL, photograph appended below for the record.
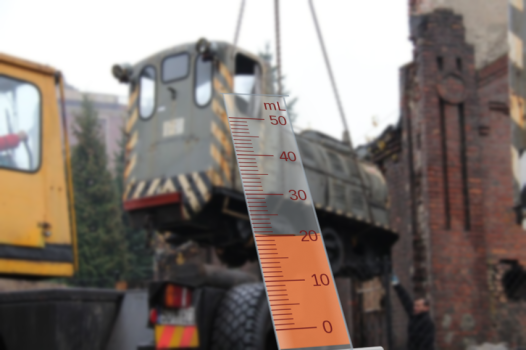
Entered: 20 mL
